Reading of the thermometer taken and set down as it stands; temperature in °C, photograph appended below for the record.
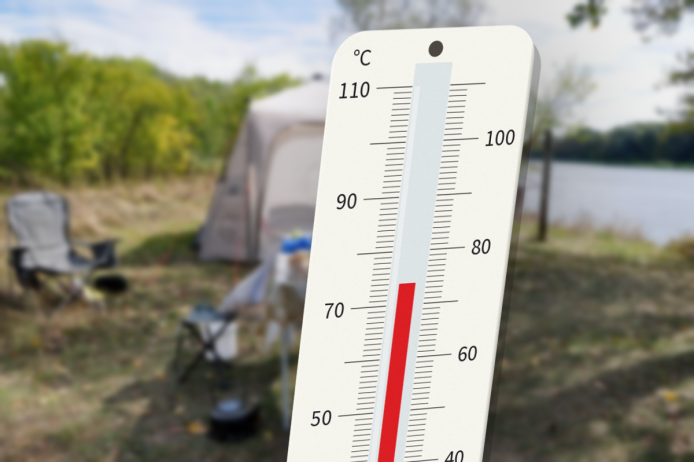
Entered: 74 °C
